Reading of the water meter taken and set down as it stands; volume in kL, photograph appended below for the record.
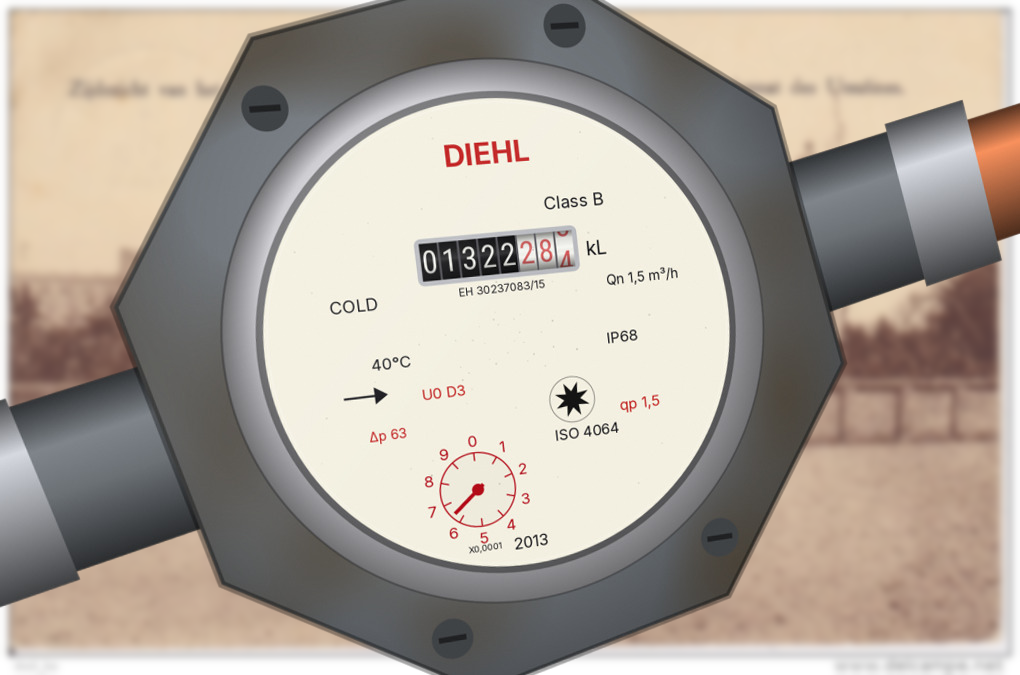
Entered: 1322.2836 kL
